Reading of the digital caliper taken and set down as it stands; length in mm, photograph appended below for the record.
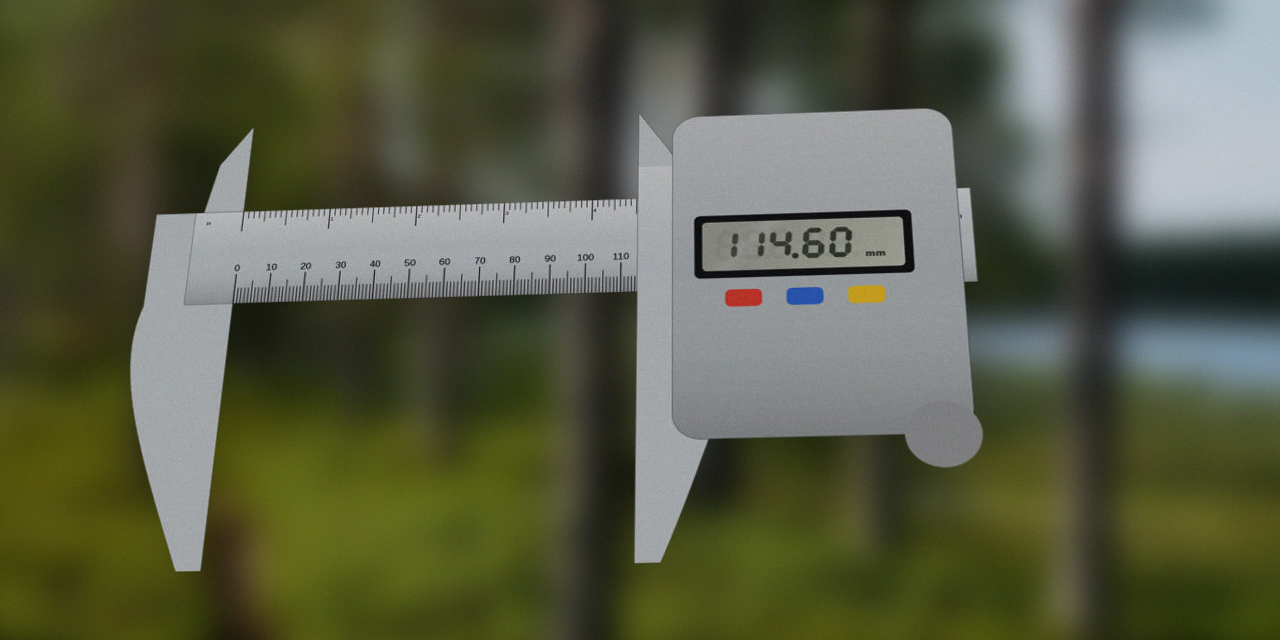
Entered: 114.60 mm
